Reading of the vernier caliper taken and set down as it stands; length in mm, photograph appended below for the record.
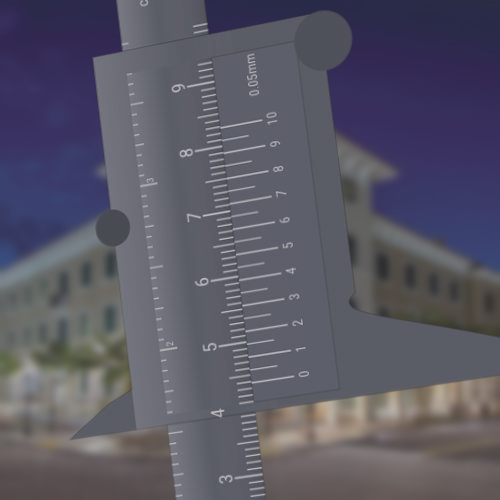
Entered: 43.8 mm
